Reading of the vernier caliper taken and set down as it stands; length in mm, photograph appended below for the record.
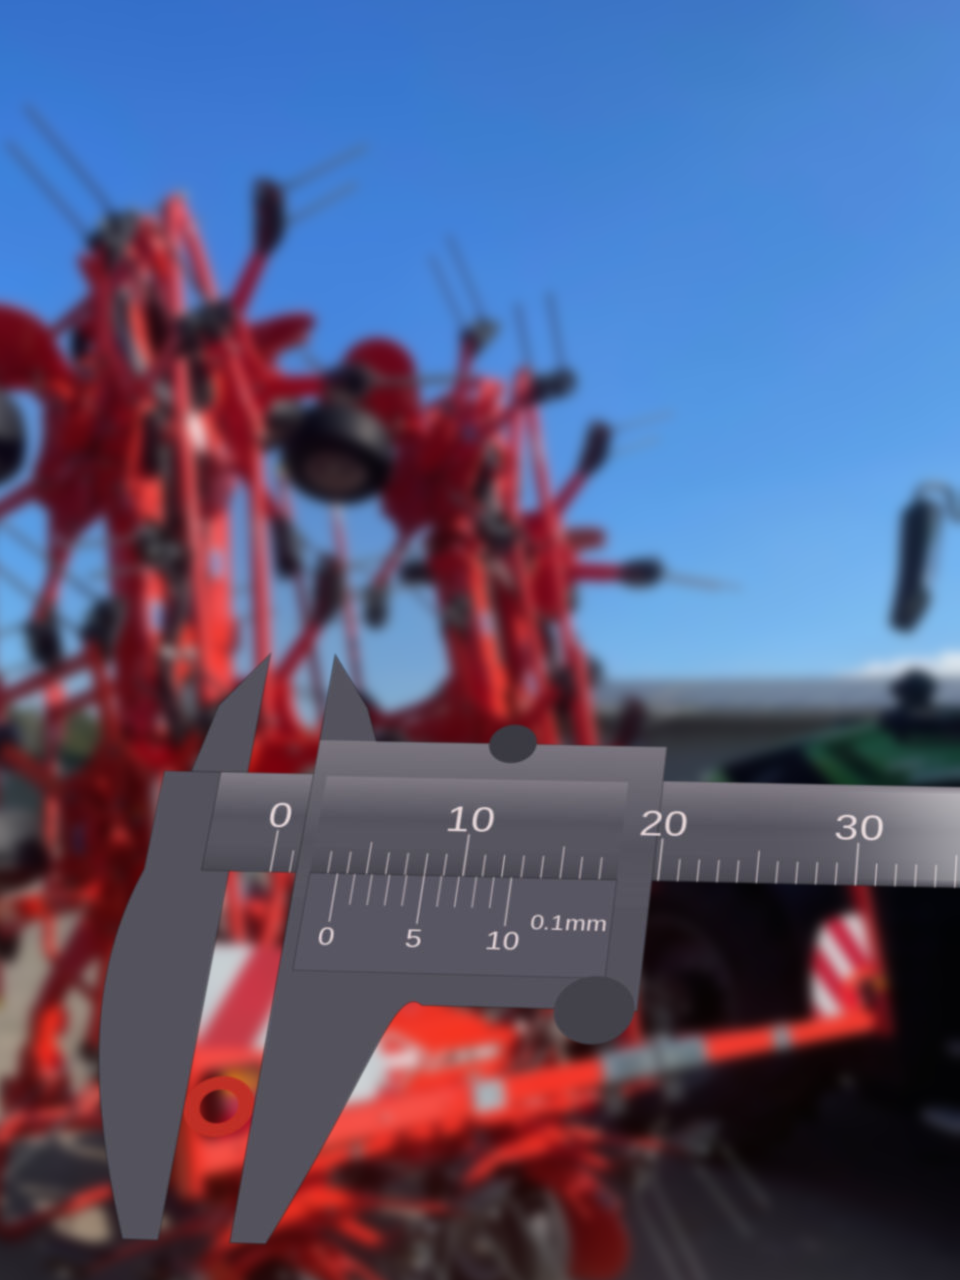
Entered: 3.5 mm
